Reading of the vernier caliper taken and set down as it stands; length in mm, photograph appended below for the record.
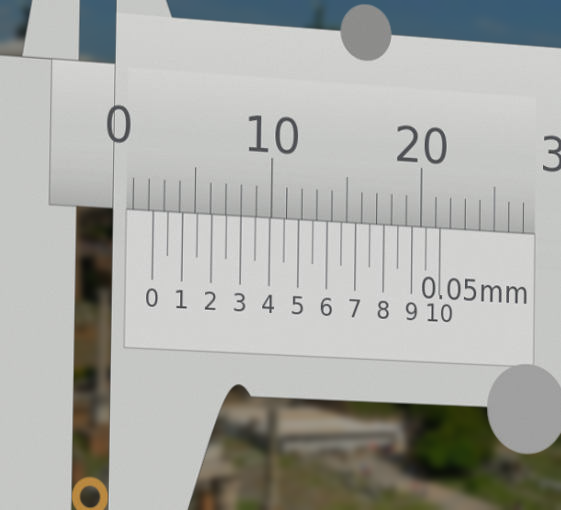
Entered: 2.3 mm
